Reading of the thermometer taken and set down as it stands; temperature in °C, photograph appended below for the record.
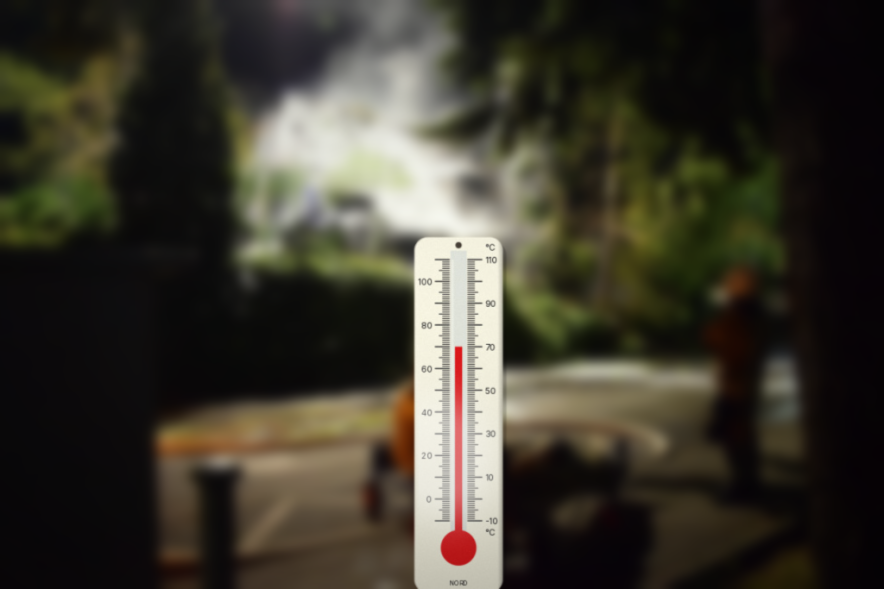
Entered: 70 °C
